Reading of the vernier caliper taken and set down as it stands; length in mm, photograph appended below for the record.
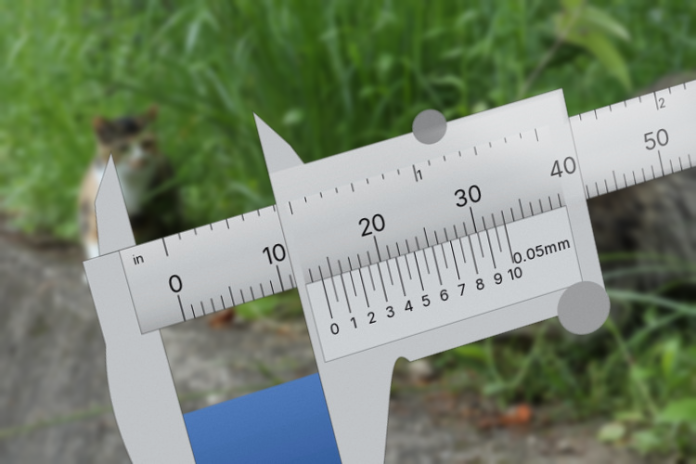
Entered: 14.0 mm
